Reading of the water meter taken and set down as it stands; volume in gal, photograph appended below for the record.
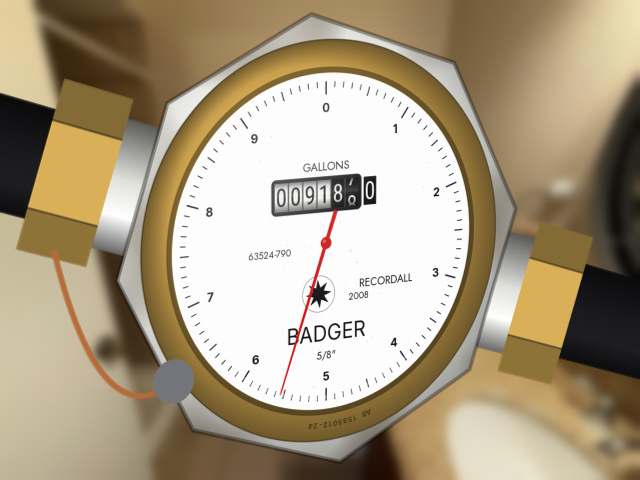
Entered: 91875.5 gal
